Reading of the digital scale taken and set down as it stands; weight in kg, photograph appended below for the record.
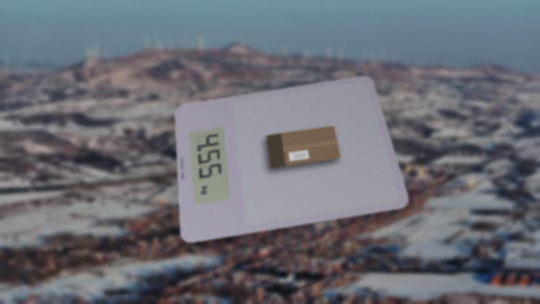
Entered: 4.55 kg
